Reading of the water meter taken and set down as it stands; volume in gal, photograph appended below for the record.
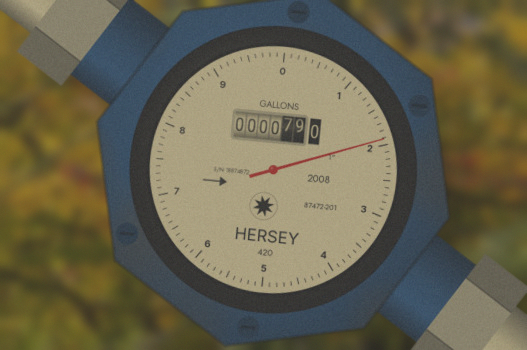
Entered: 791.9 gal
